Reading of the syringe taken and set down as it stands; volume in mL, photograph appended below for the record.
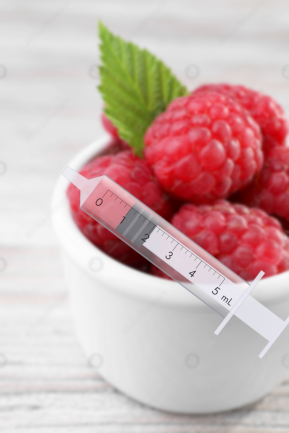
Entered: 1 mL
